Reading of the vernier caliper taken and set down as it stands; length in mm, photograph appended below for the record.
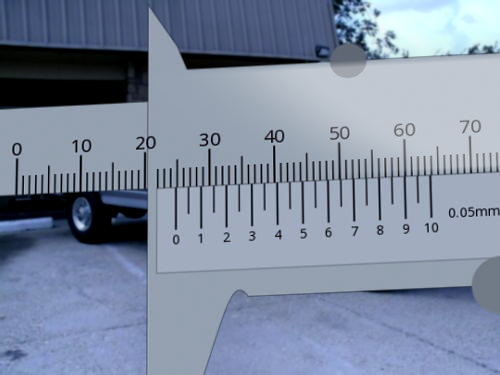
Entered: 24.8 mm
